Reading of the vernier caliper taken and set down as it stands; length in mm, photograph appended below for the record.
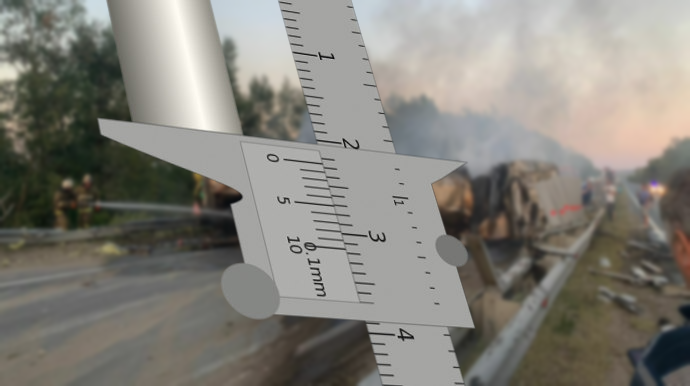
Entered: 22.6 mm
